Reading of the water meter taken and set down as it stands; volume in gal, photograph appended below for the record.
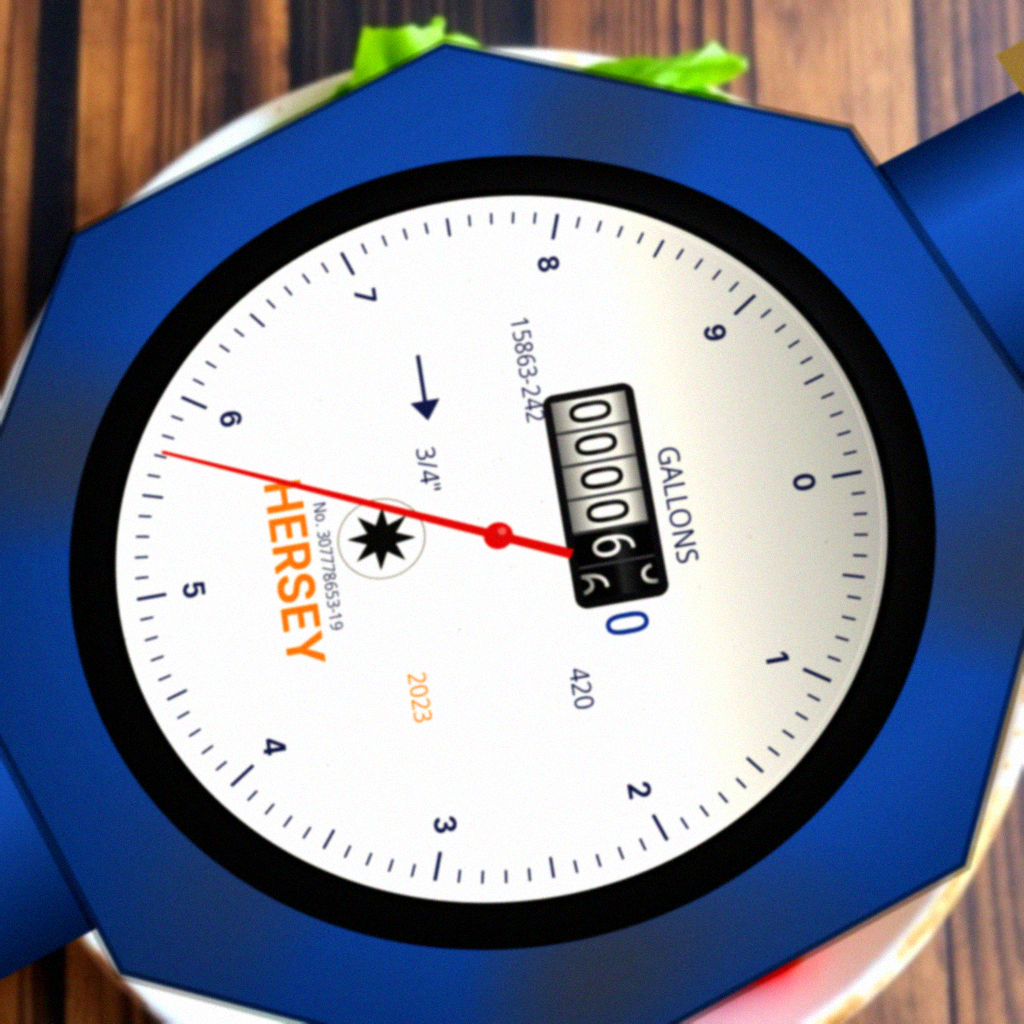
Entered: 655.7 gal
